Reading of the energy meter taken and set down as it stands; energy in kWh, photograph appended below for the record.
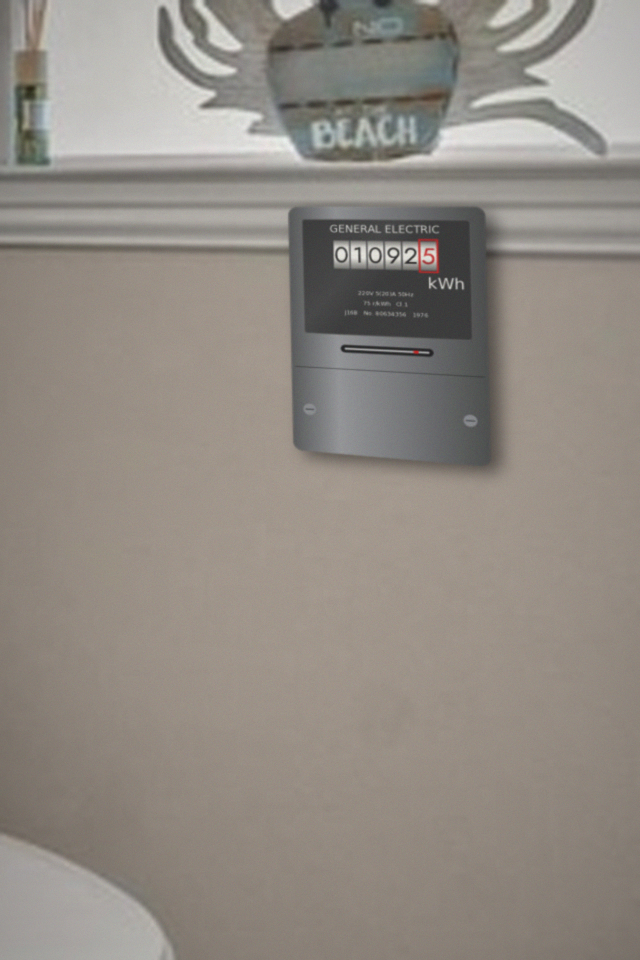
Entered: 1092.5 kWh
